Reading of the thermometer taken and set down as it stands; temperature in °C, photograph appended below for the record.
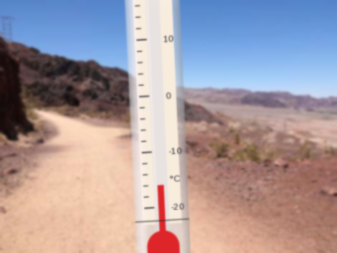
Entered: -16 °C
